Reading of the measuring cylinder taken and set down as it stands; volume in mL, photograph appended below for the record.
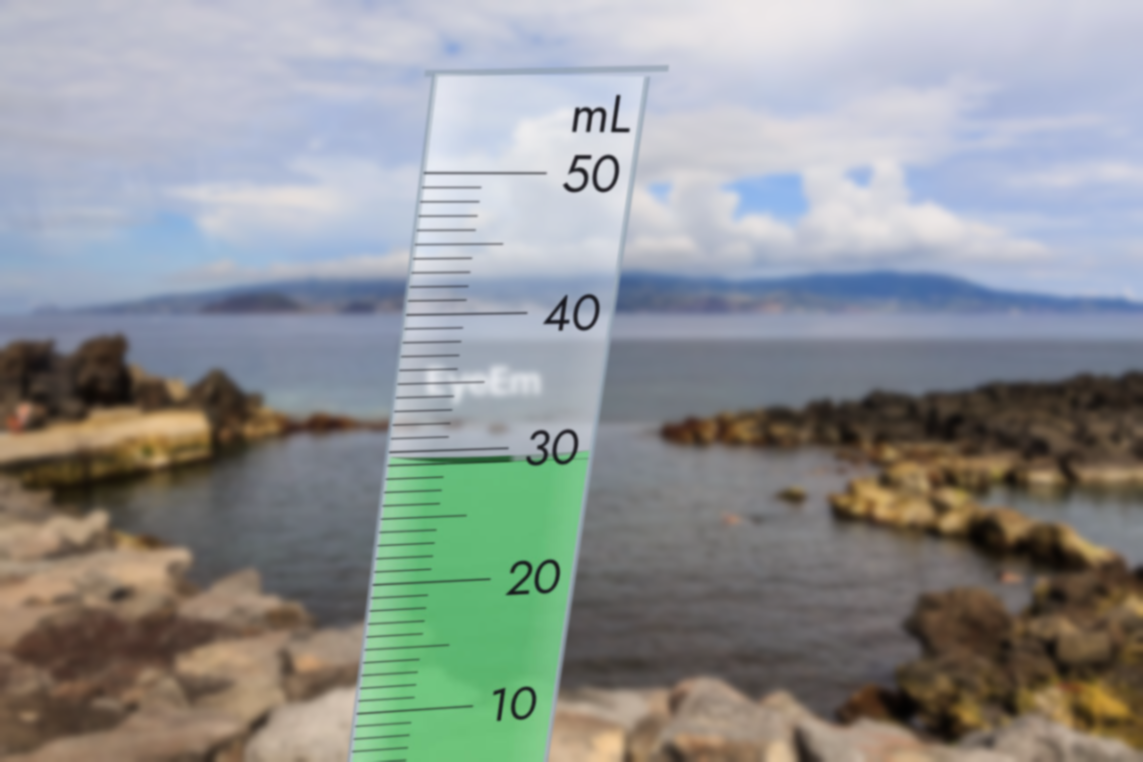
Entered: 29 mL
